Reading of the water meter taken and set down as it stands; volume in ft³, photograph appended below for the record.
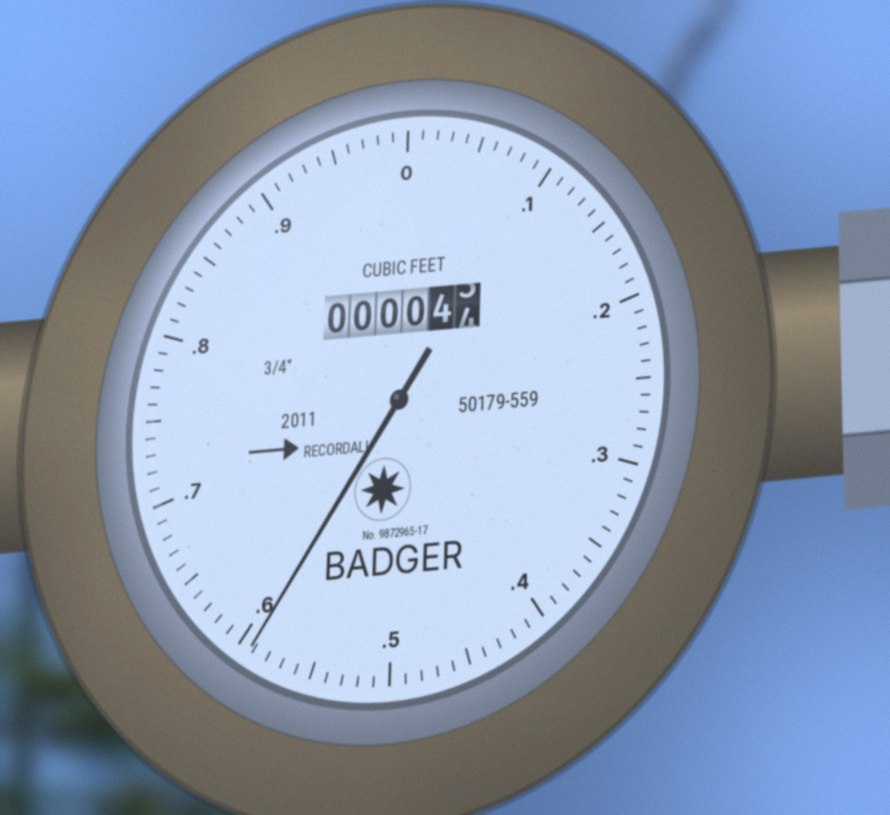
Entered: 43.59 ft³
